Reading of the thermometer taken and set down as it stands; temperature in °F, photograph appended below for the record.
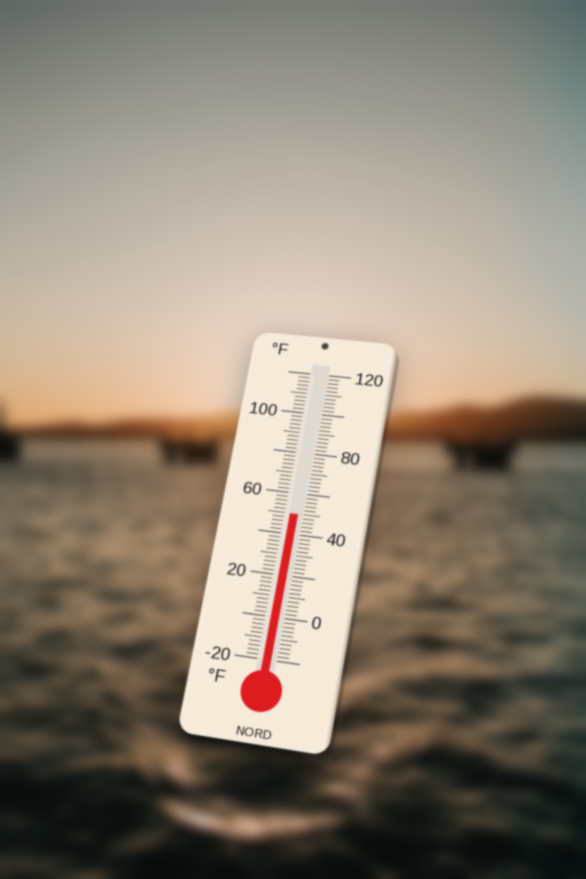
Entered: 50 °F
